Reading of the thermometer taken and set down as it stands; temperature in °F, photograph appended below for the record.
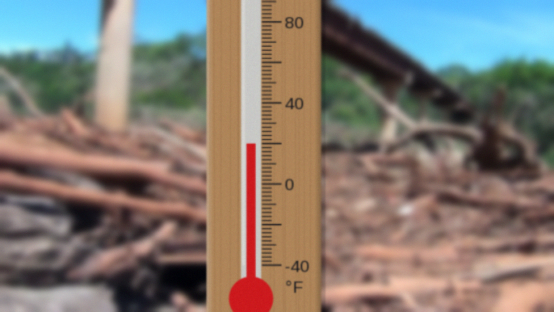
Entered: 20 °F
